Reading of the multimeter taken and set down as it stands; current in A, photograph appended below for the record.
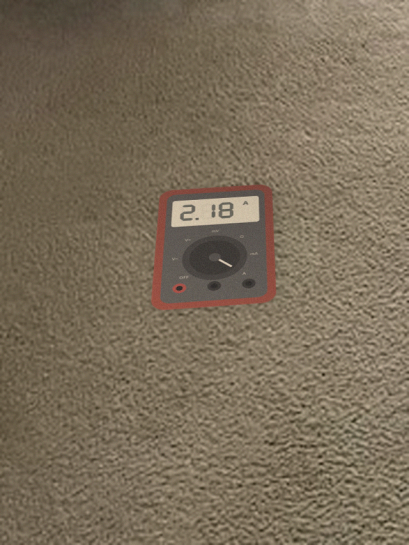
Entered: 2.18 A
